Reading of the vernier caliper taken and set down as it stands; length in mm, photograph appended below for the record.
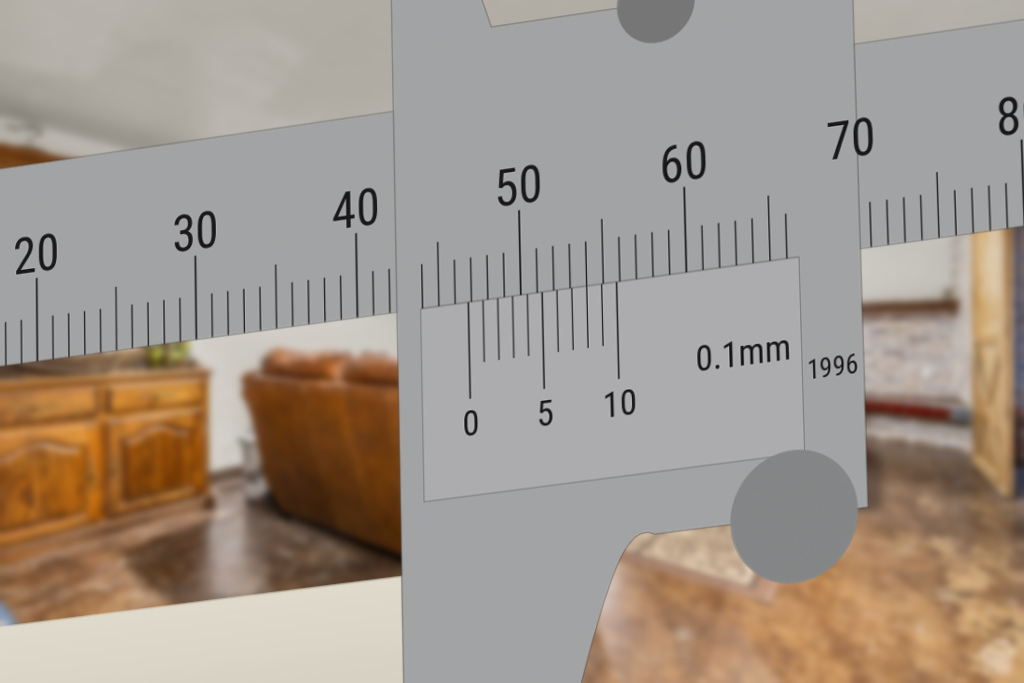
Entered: 46.8 mm
